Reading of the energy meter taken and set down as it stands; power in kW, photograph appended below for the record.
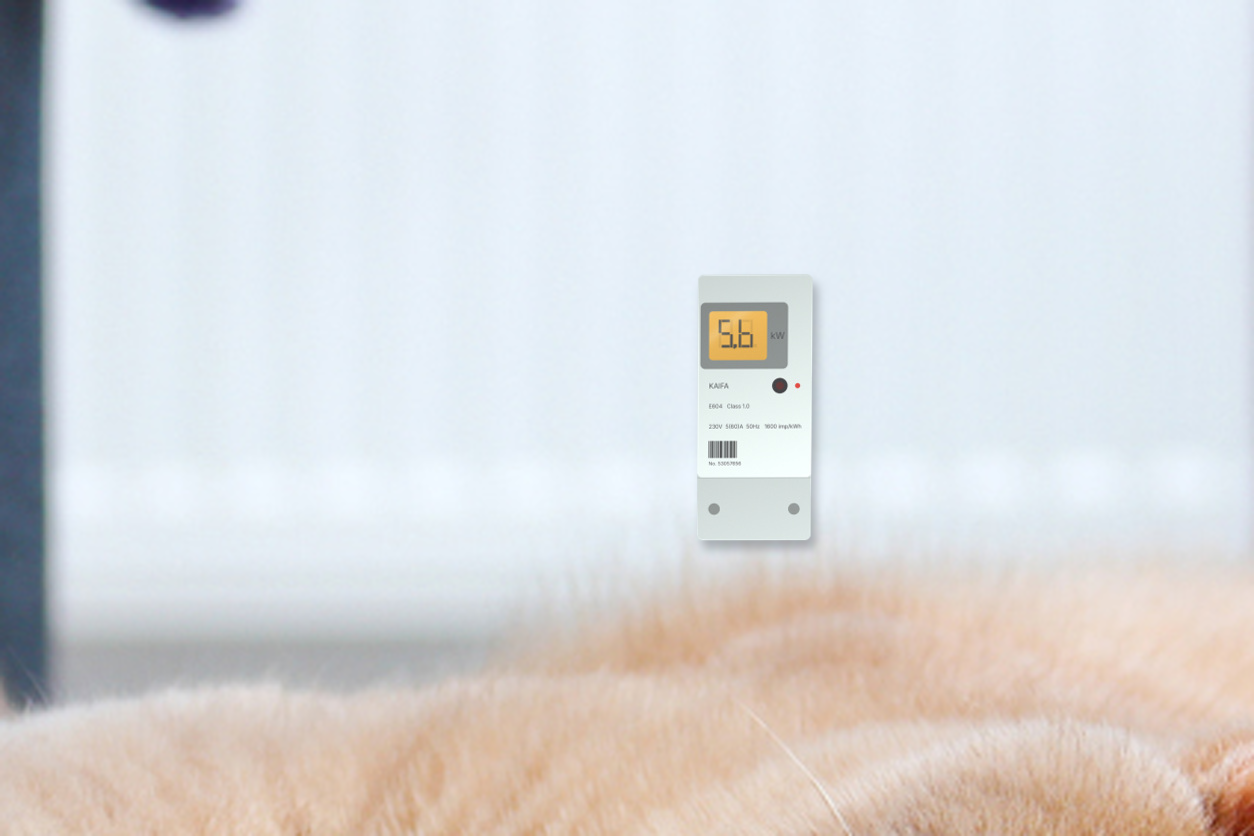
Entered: 5.6 kW
